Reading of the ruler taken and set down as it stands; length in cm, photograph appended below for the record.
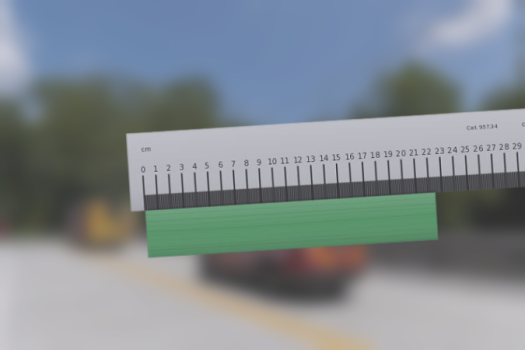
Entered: 22.5 cm
